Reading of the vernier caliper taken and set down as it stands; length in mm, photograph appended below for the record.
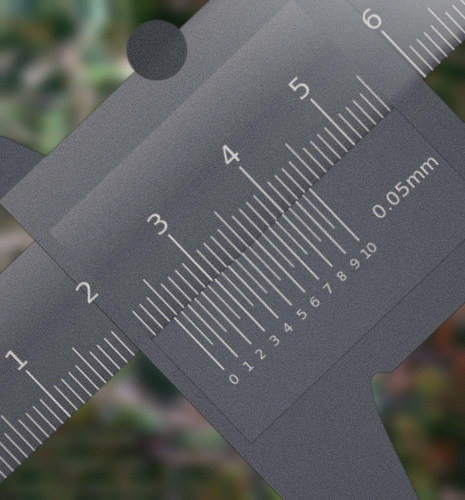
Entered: 24.6 mm
